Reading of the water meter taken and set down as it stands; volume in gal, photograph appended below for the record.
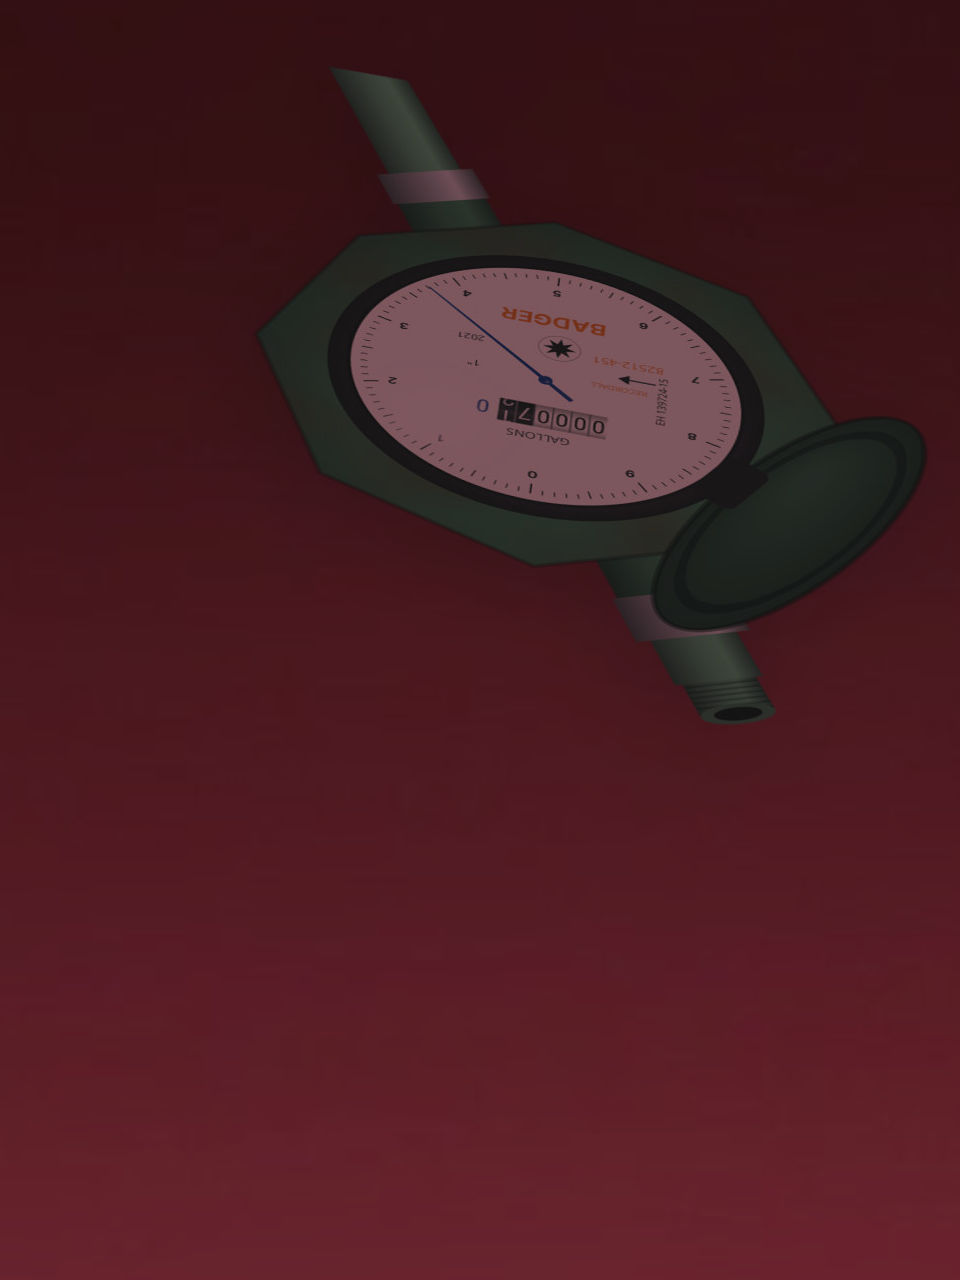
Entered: 713.7 gal
